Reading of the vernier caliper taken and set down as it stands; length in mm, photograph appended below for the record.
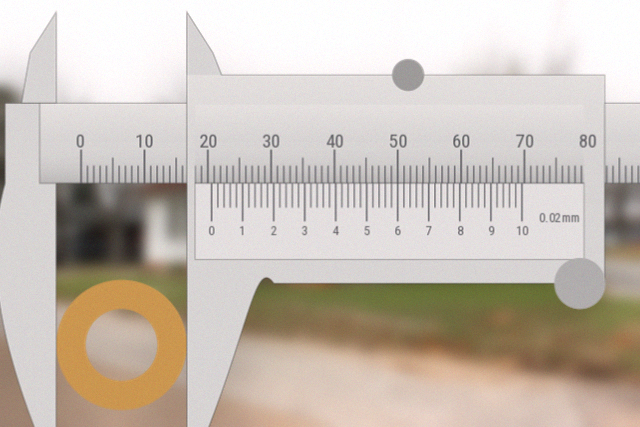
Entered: 20.6 mm
